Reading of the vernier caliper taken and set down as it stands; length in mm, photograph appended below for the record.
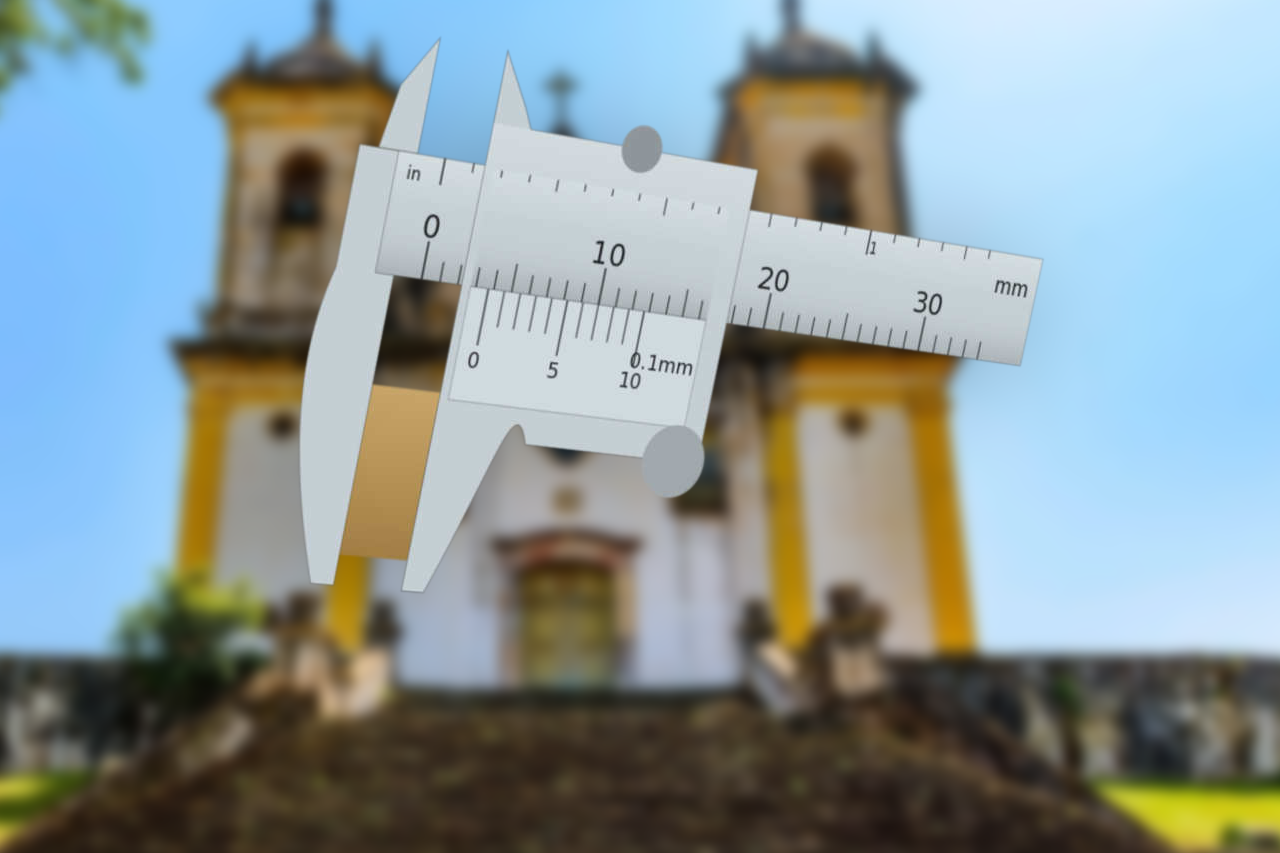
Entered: 3.7 mm
